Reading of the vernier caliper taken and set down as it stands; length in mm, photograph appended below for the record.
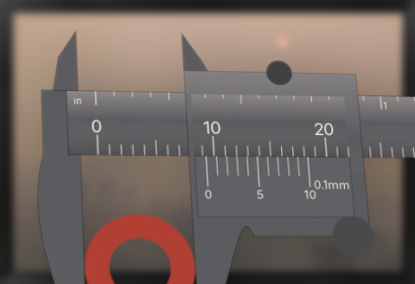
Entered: 9.3 mm
